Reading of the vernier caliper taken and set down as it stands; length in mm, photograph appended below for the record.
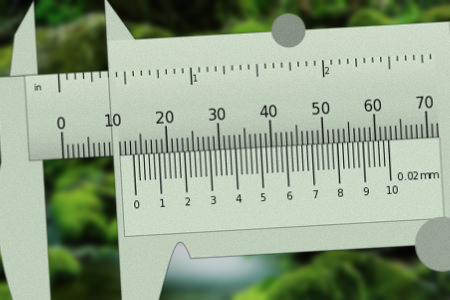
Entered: 13.5 mm
